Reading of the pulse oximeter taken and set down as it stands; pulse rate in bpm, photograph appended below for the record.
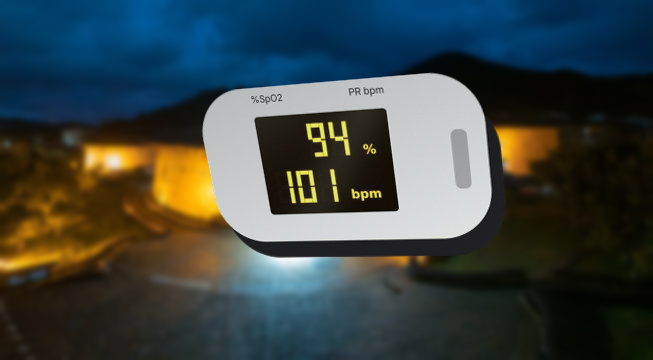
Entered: 101 bpm
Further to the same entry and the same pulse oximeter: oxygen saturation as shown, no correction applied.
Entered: 94 %
